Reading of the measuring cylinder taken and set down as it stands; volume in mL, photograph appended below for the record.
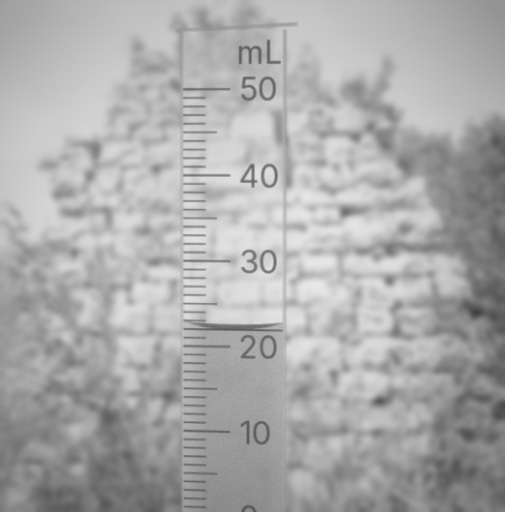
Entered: 22 mL
